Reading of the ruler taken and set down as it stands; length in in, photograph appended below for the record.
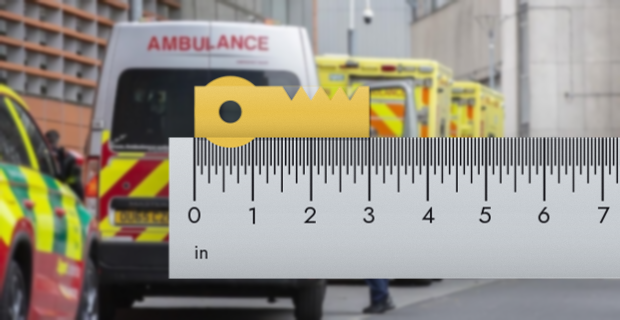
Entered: 3 in
